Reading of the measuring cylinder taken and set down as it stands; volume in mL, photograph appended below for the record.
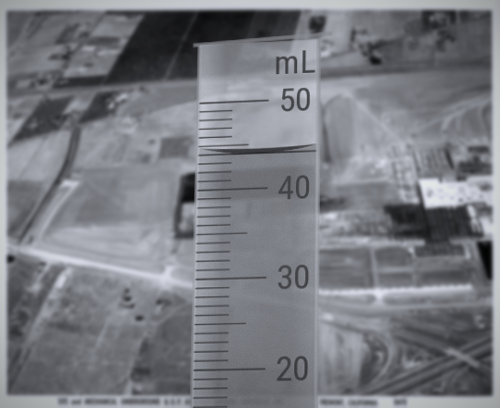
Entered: 44 mL
